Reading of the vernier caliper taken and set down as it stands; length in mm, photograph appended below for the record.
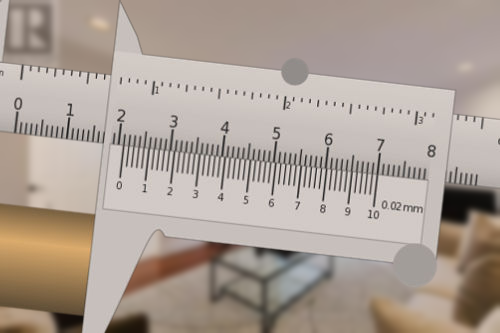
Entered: 21.0 mm
